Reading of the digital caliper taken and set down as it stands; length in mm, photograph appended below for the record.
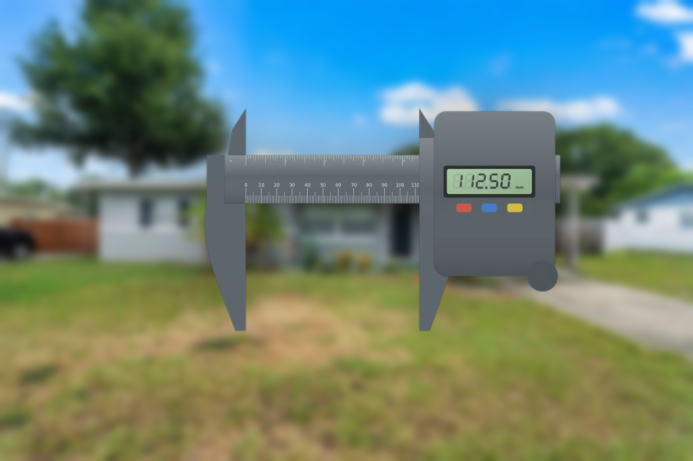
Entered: 112.50 mm
